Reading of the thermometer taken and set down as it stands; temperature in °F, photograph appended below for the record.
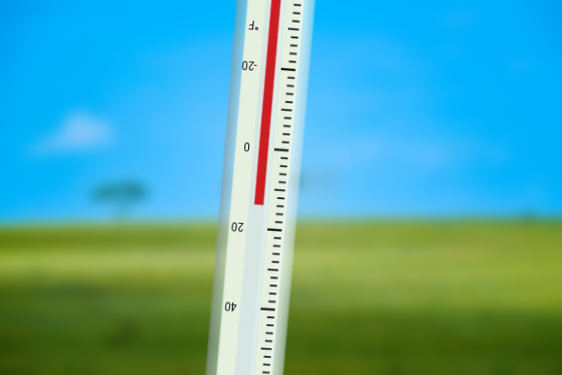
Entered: 14 °F
